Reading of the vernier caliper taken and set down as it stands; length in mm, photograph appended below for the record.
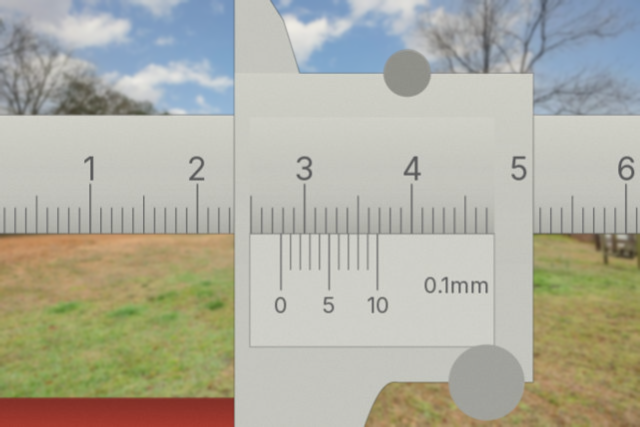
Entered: 27.8 mm
